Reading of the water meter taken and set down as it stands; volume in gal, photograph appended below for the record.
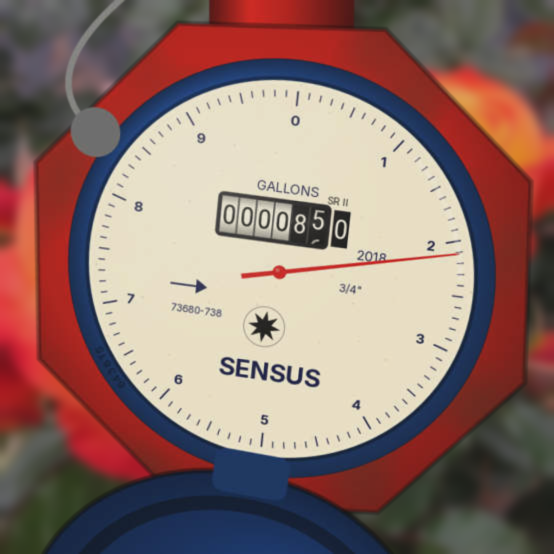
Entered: 852.1 gal
